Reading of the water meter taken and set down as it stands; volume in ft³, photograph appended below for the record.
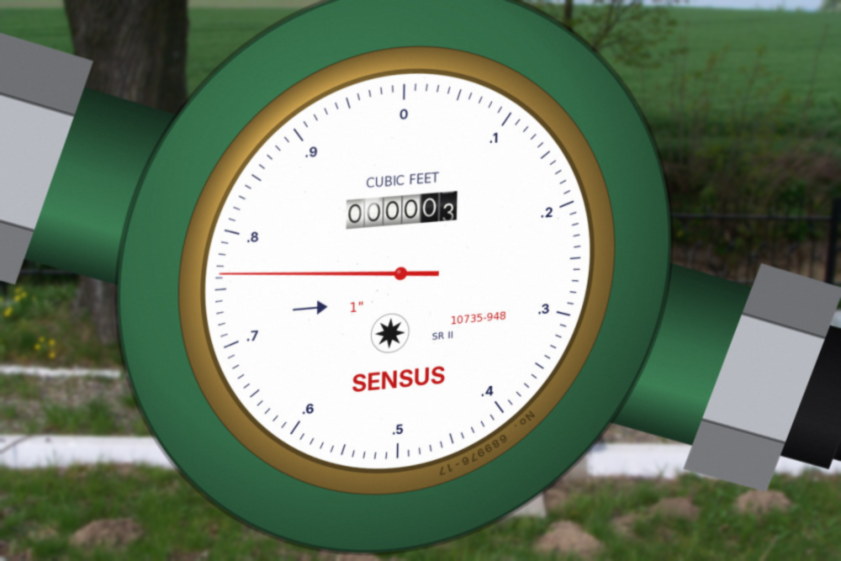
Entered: 2.76 ft³
